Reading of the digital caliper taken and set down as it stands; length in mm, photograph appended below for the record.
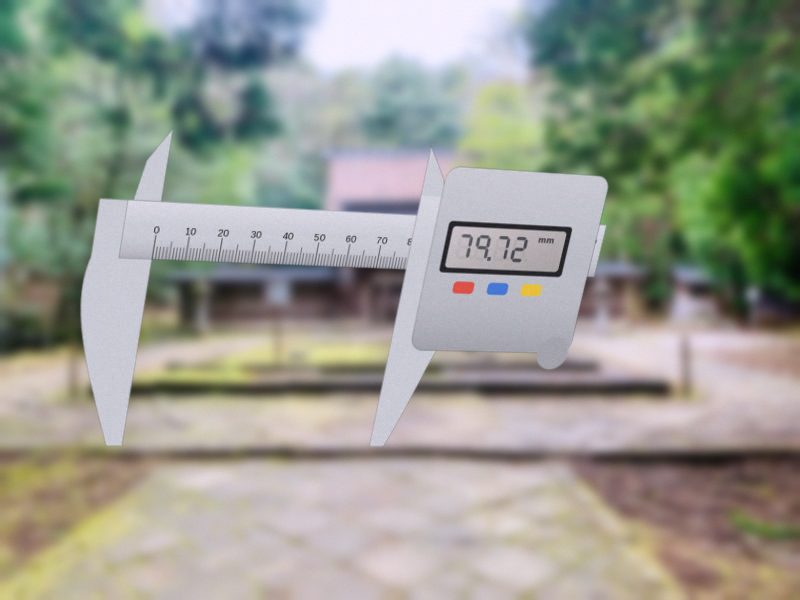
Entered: 79.72 mm
